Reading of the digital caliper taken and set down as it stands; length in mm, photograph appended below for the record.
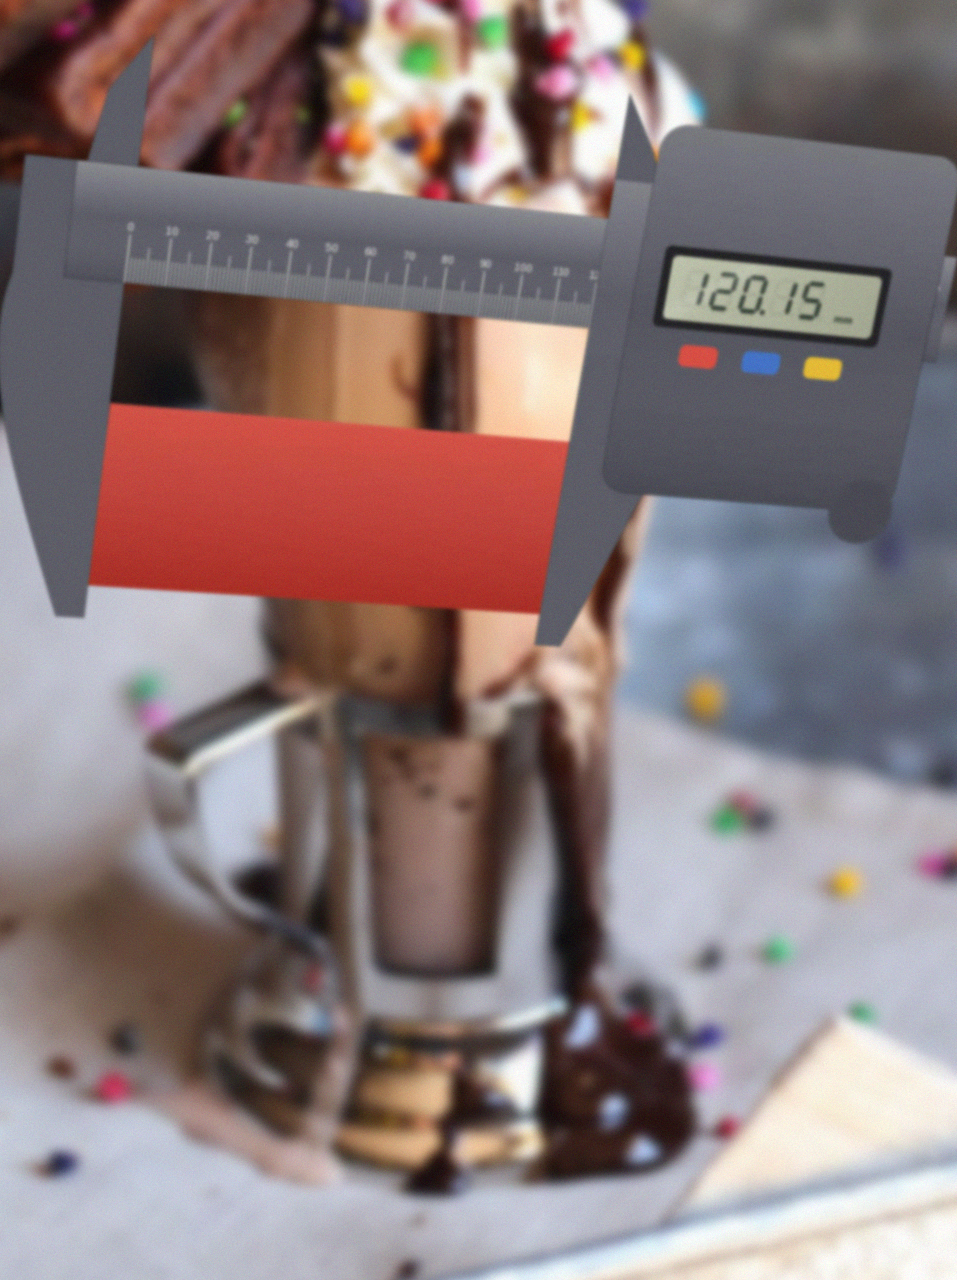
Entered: 120.15 mm
